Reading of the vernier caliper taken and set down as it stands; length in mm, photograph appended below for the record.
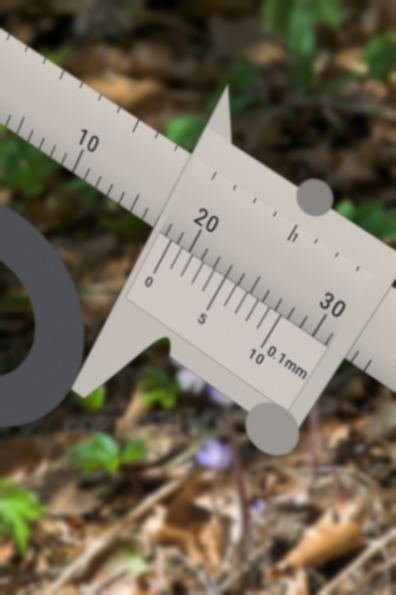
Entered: 18.5 mm
